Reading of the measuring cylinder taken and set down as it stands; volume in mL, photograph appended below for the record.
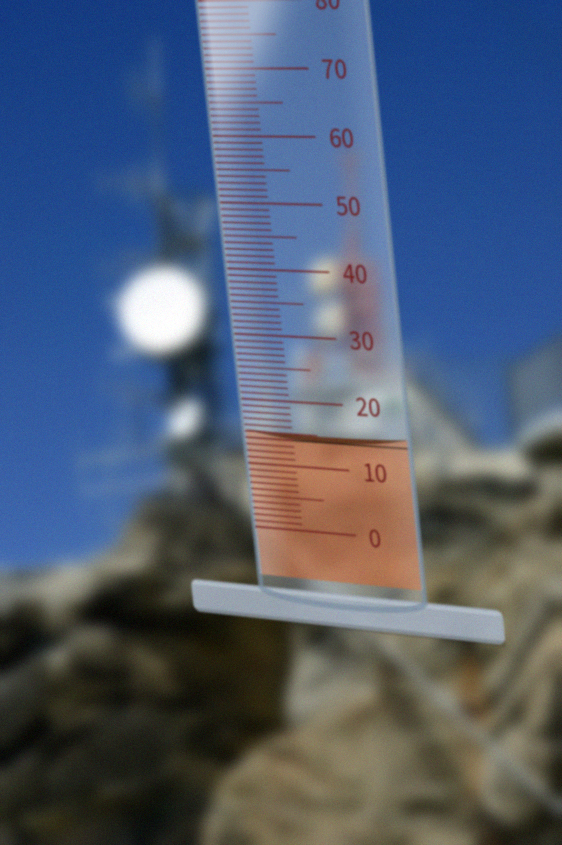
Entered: 14 mL
